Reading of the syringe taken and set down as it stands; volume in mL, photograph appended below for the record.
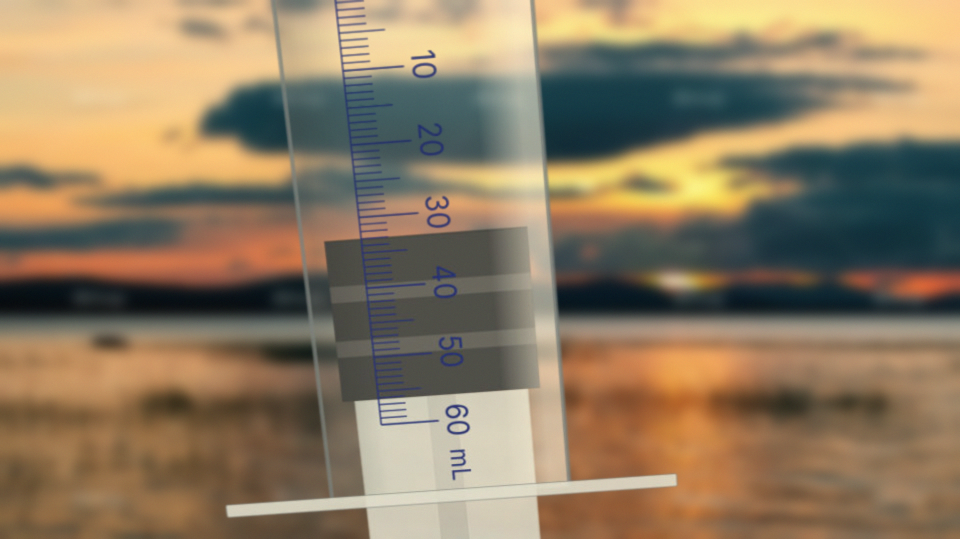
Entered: 33 mL
